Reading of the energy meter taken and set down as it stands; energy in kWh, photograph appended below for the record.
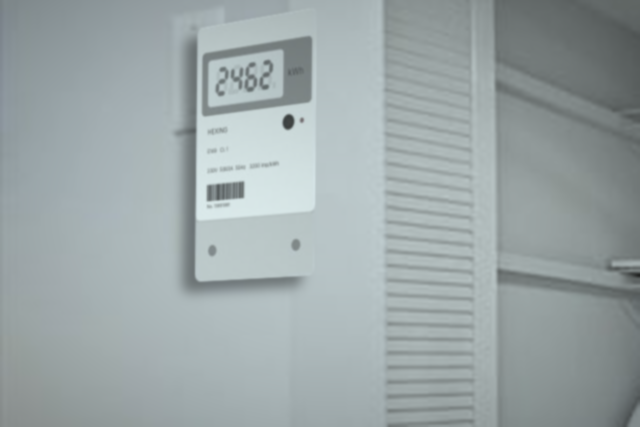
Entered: 2462 kWh
